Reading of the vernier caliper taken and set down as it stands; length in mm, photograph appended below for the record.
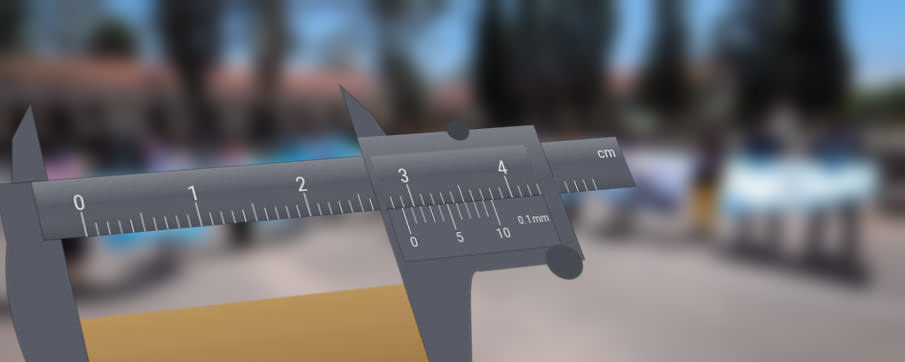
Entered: 28.8 mm
